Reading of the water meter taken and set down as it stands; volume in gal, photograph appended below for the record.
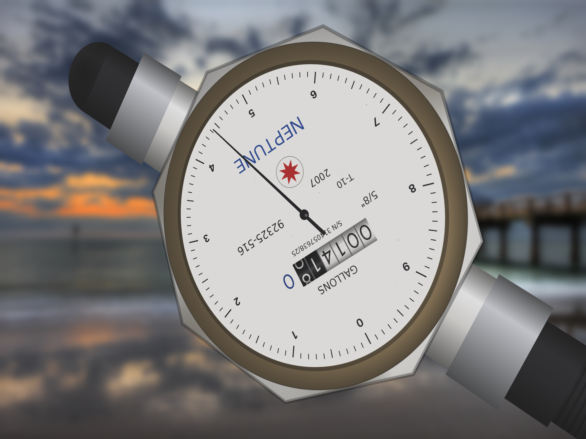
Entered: 14184.4 gal
